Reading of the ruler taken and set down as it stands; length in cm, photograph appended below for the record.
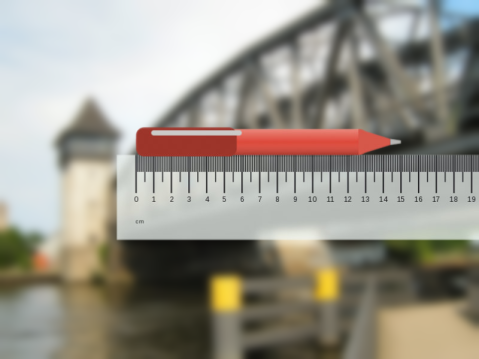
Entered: 15 cm
